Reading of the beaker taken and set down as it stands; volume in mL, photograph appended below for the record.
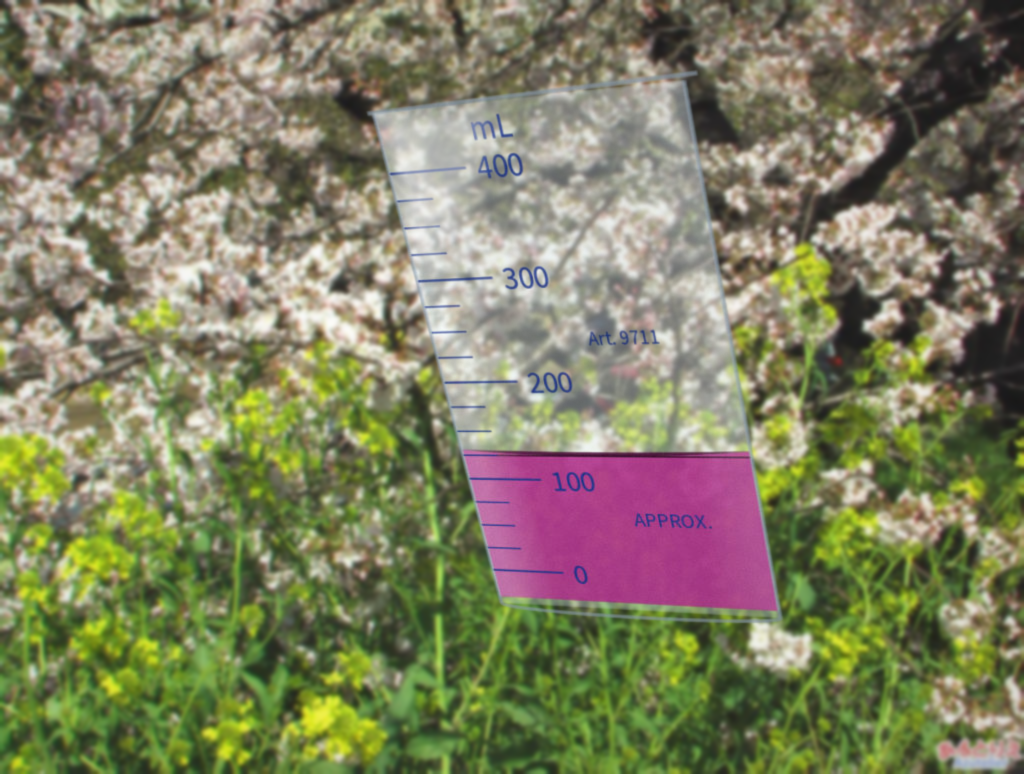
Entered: 125 mL
